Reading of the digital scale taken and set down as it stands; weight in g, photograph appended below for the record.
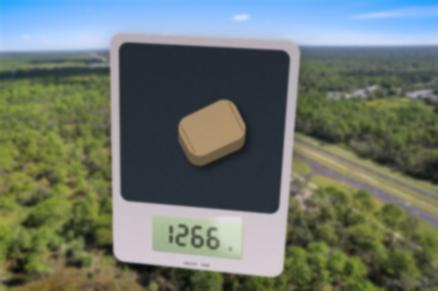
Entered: 1266 g
